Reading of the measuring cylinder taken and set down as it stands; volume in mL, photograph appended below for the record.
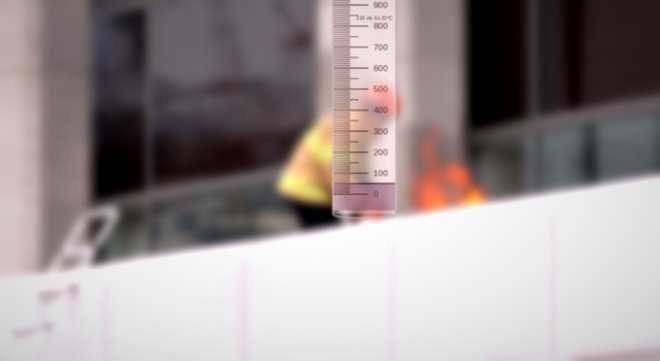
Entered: 50 mL
